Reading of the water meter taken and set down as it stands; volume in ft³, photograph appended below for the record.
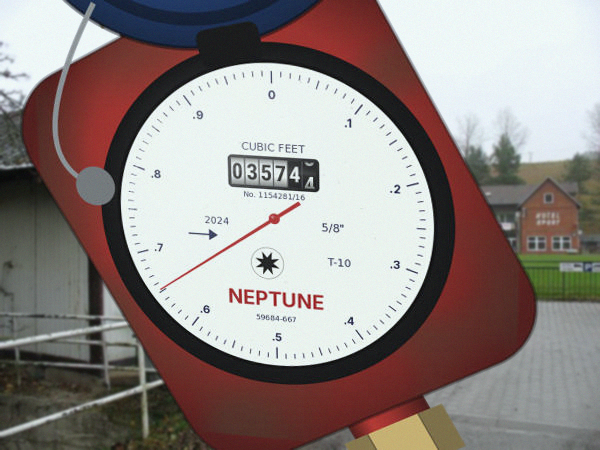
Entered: 35743.65 ft³
